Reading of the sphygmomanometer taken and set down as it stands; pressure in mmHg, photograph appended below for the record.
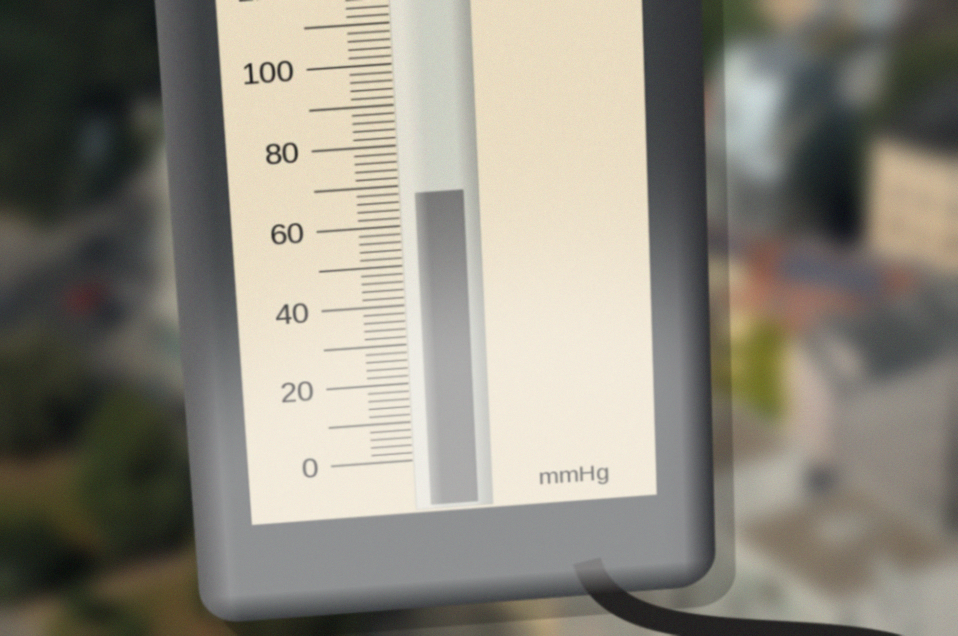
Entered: 68 mmHg
